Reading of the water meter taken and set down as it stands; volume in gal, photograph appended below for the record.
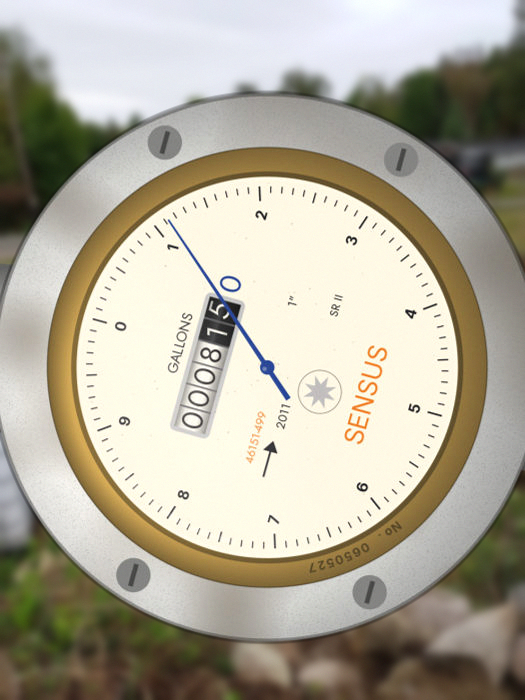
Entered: 8151.1 gal
